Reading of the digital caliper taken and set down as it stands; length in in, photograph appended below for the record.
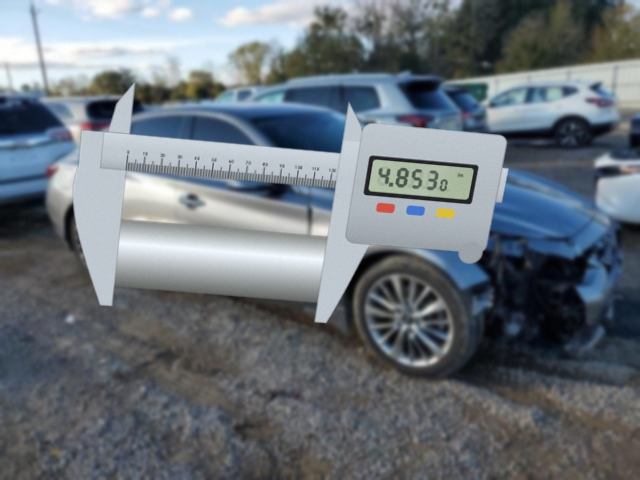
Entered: 4.8530 in
